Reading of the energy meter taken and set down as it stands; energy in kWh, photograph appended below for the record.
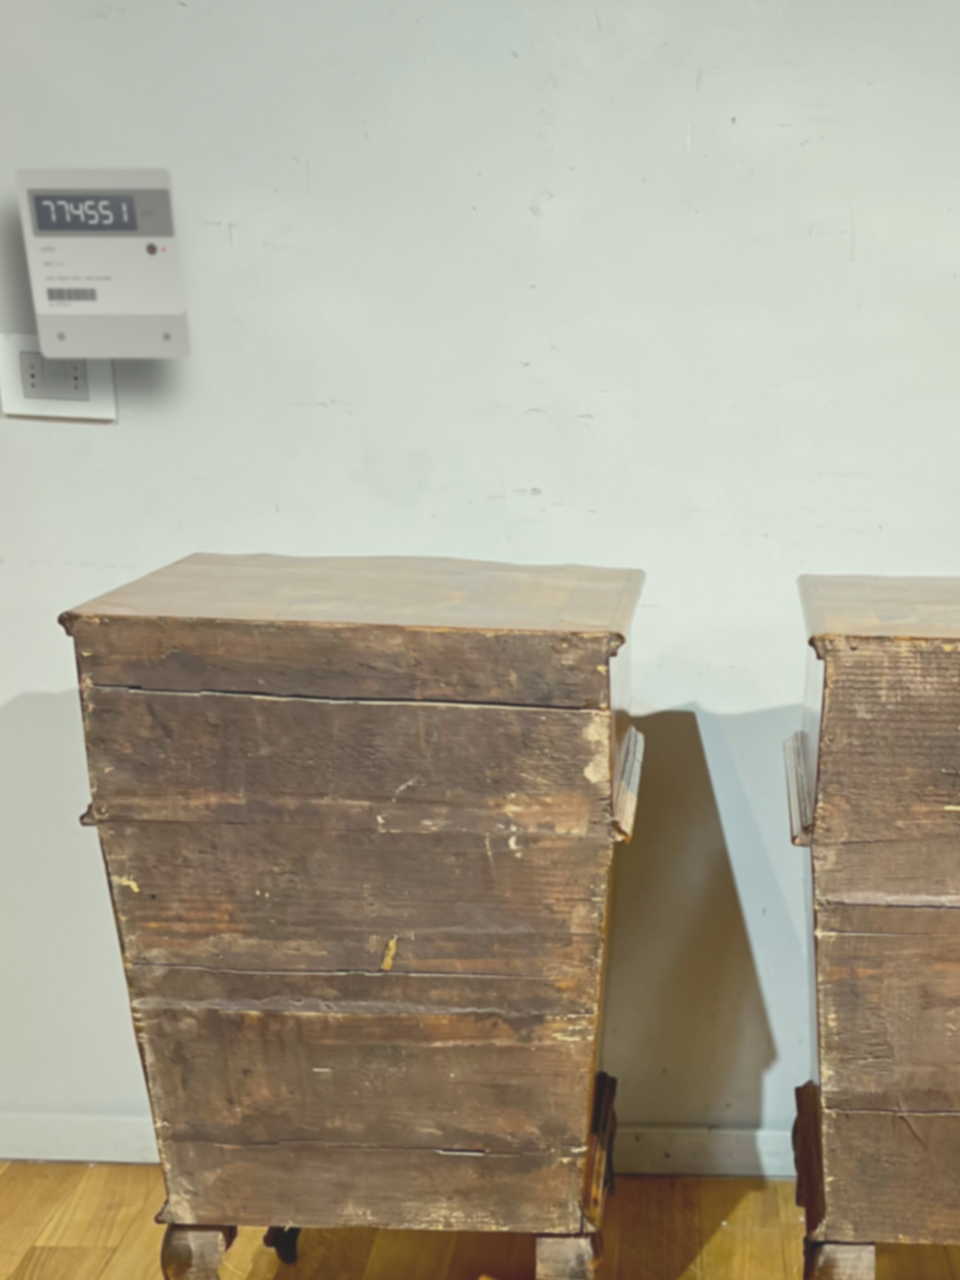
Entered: 774551 kWh
